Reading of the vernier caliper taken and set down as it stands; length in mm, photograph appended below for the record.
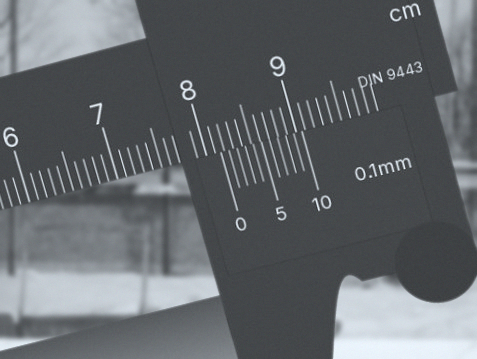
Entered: 81.6 mm
